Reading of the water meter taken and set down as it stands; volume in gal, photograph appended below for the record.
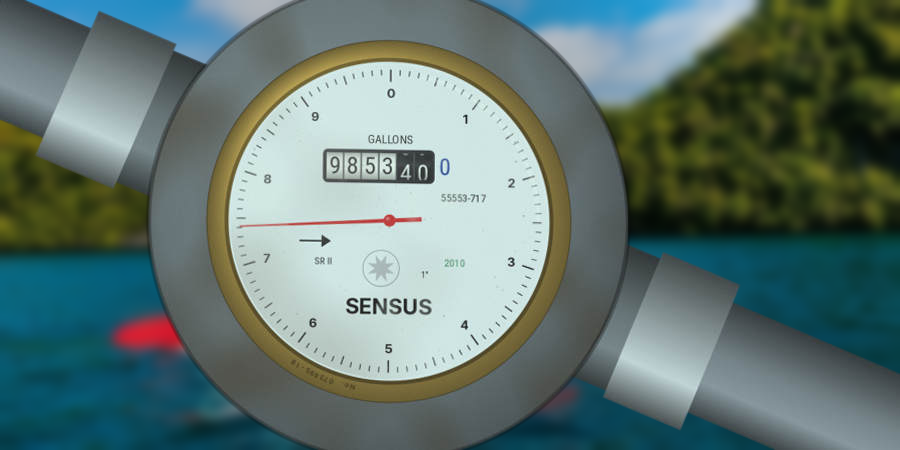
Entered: 9853397.4 gal
